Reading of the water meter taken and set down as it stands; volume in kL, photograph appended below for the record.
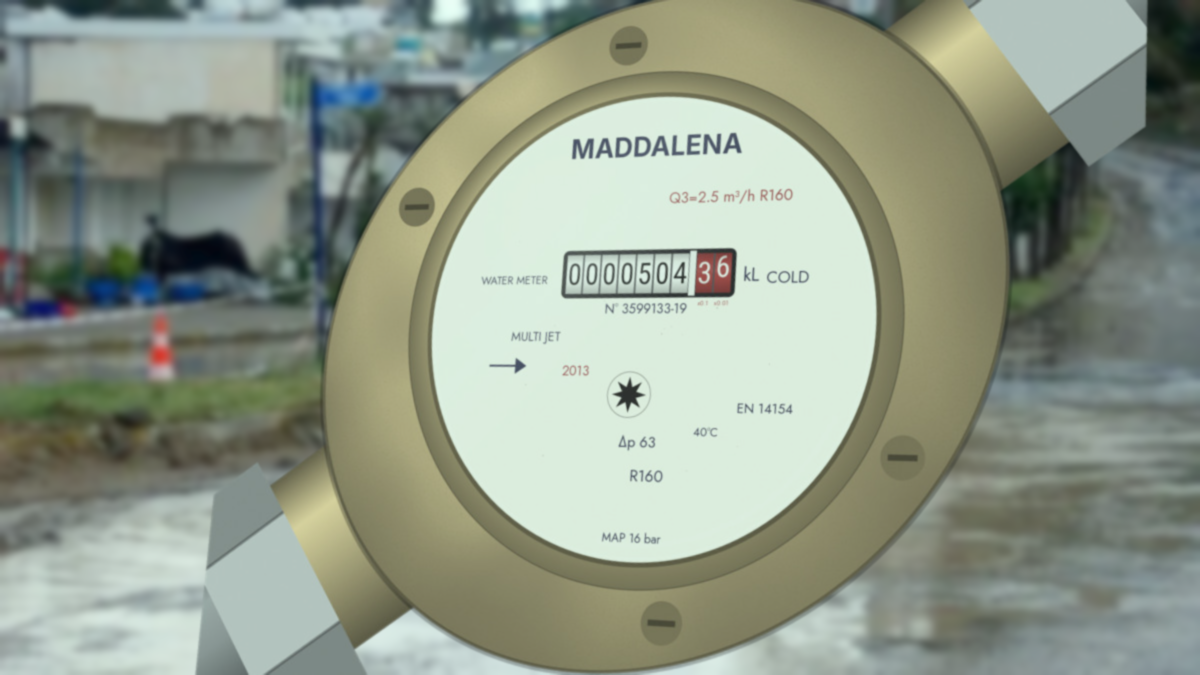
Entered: 504.36 kL
